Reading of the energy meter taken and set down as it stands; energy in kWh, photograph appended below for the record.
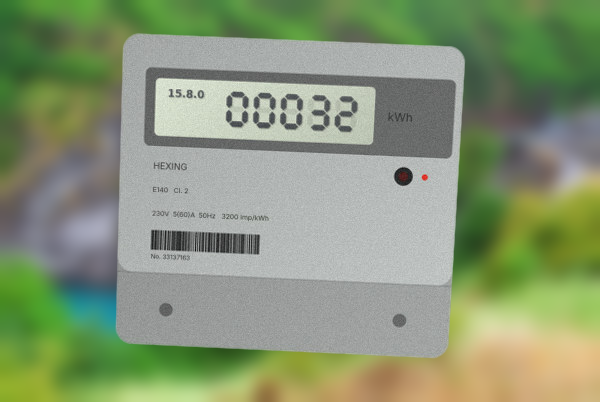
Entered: 32 kWh
